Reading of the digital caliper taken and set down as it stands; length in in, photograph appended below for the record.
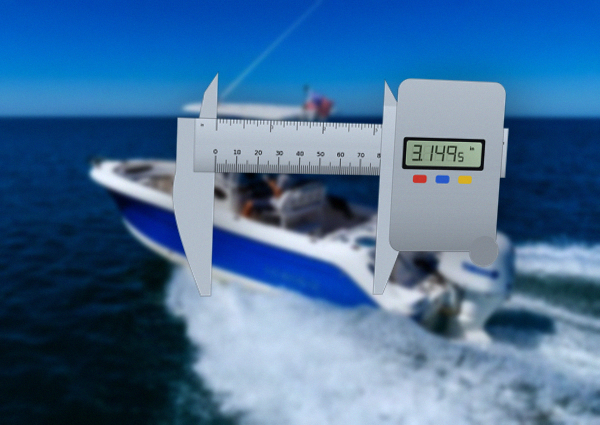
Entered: 3.1495 in
